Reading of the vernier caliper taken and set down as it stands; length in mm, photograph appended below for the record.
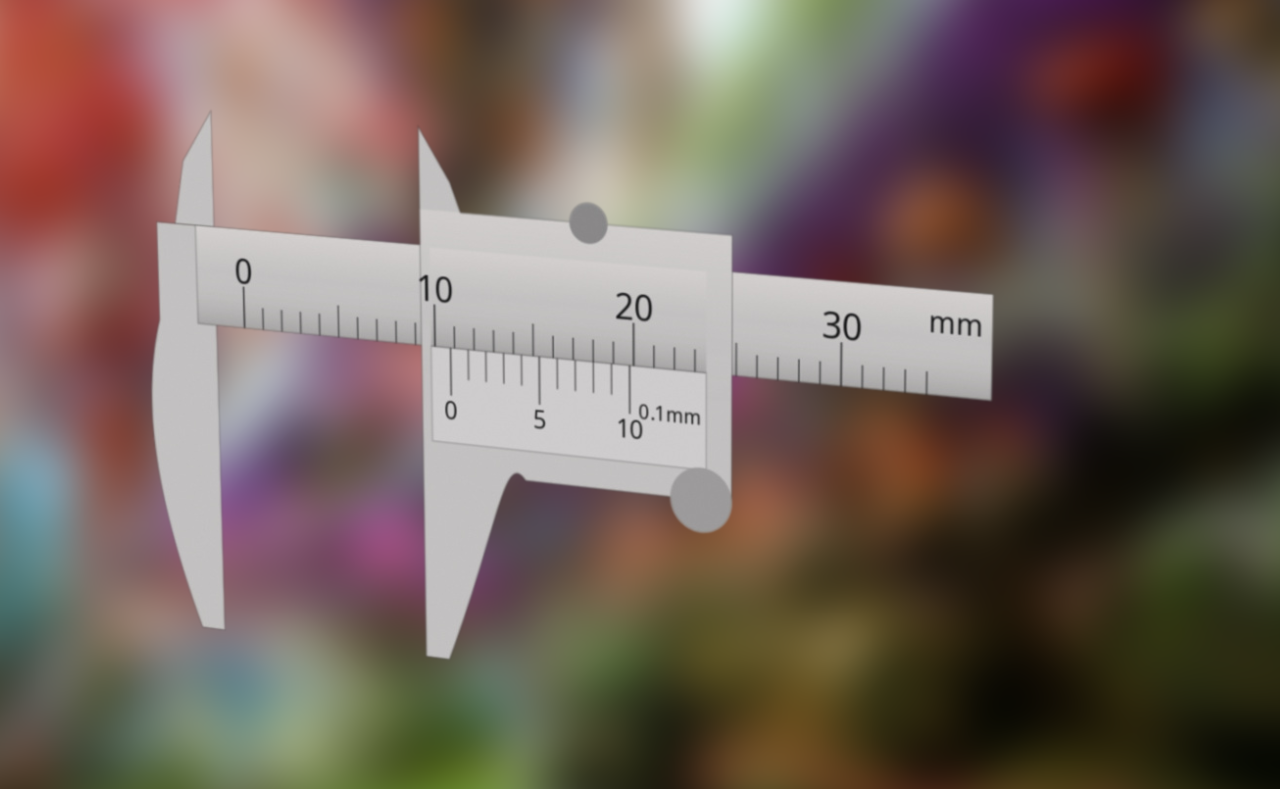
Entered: 10.8 mm
